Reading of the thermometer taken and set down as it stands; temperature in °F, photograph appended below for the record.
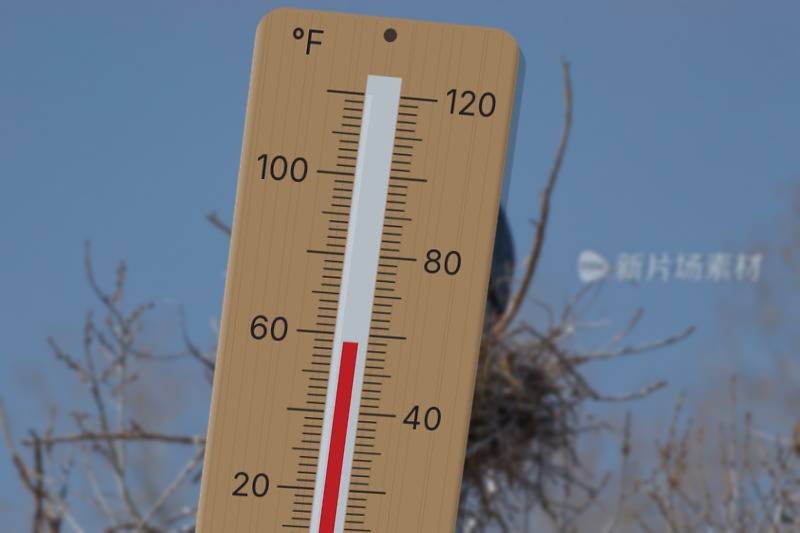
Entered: 58 °F
